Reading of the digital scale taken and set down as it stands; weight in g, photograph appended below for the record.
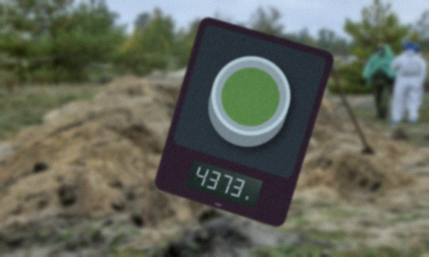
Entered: 4373 g
